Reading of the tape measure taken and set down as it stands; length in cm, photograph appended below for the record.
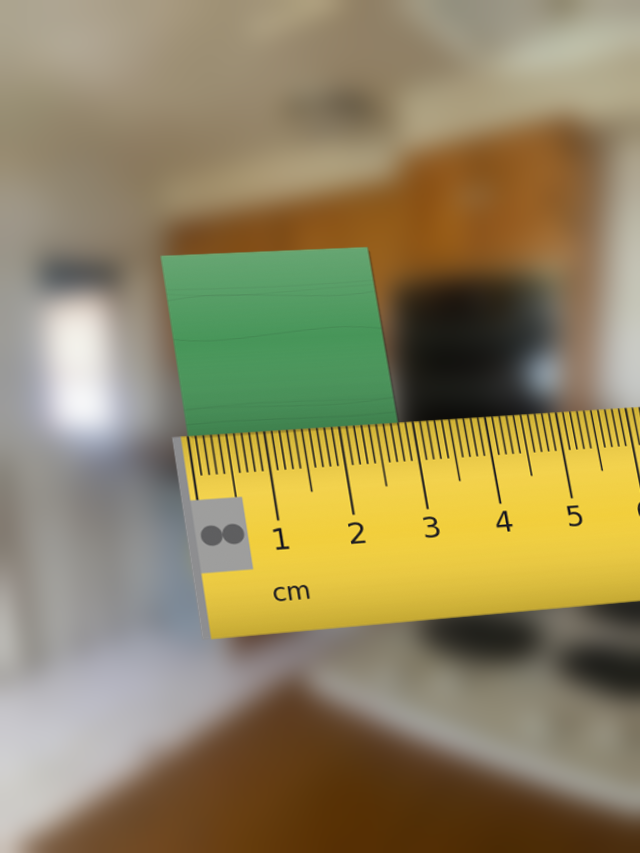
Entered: 2.8 cm
